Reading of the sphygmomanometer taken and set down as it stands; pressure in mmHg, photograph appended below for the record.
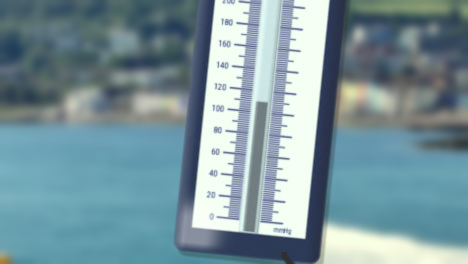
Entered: 110 mmHg
